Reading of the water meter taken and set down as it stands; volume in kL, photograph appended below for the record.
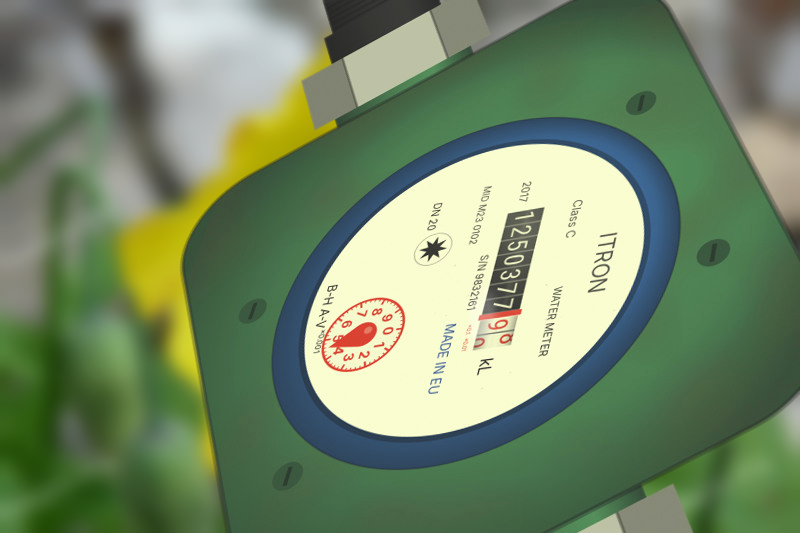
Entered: 1250377.984 kL
